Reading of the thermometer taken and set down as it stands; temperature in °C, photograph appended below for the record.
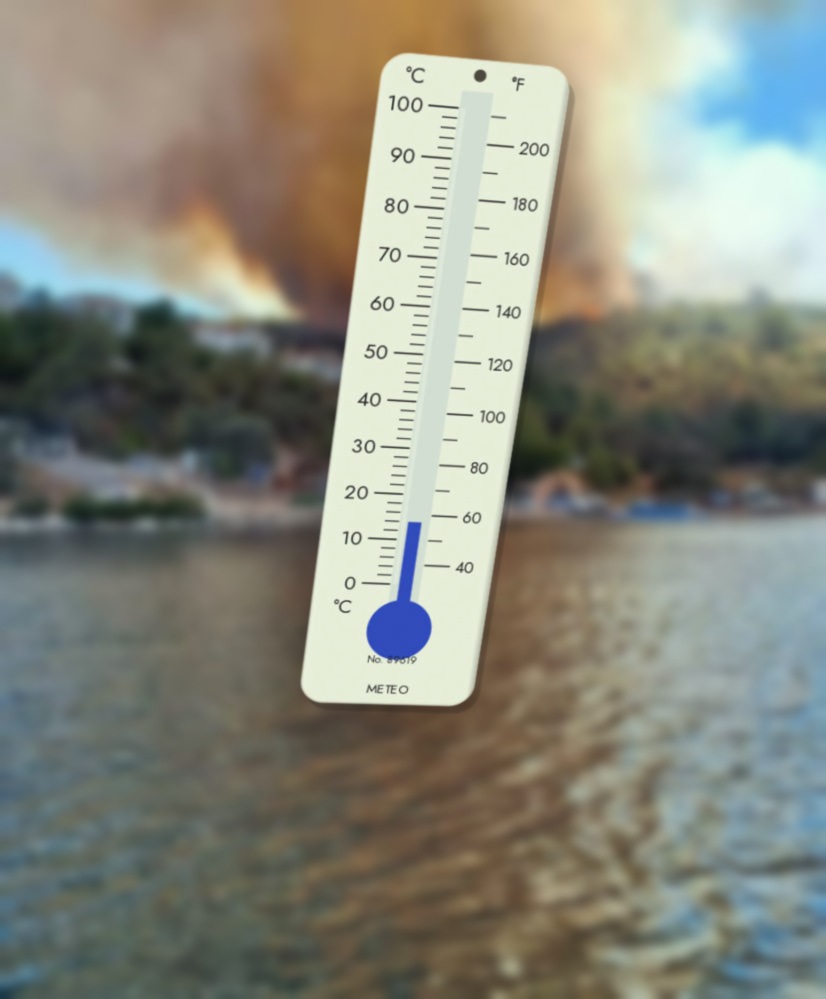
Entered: 14 °C
